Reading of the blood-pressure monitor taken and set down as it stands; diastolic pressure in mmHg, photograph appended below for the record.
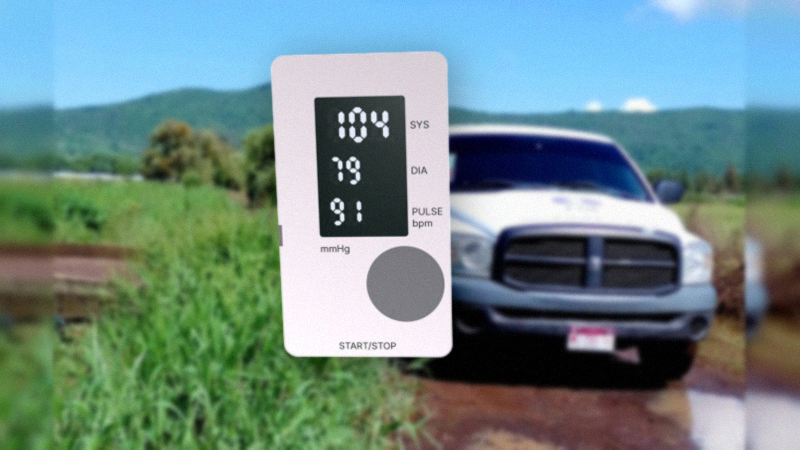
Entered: 79 mmHg
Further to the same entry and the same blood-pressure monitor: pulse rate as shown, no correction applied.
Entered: 91 bpm
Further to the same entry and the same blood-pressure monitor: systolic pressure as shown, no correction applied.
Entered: 104 mmHg
